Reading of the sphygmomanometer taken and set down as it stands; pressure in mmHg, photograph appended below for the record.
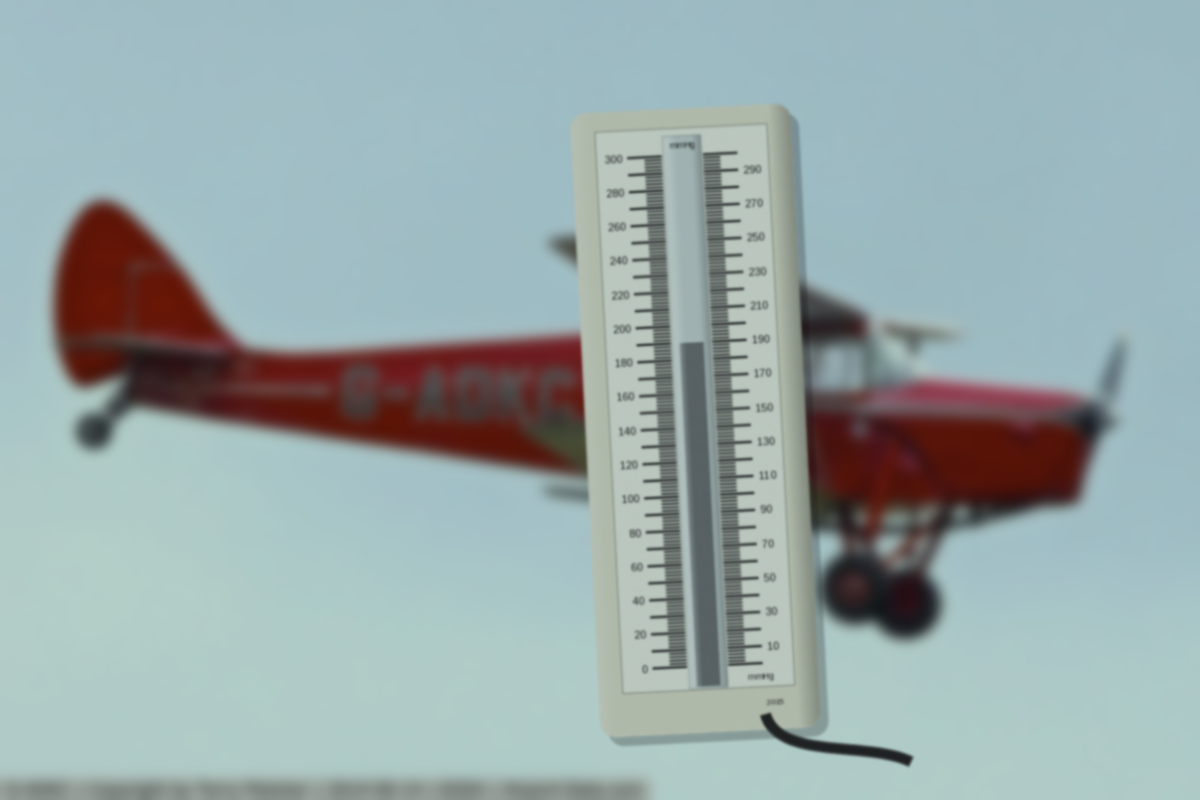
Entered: 190 mmHg
